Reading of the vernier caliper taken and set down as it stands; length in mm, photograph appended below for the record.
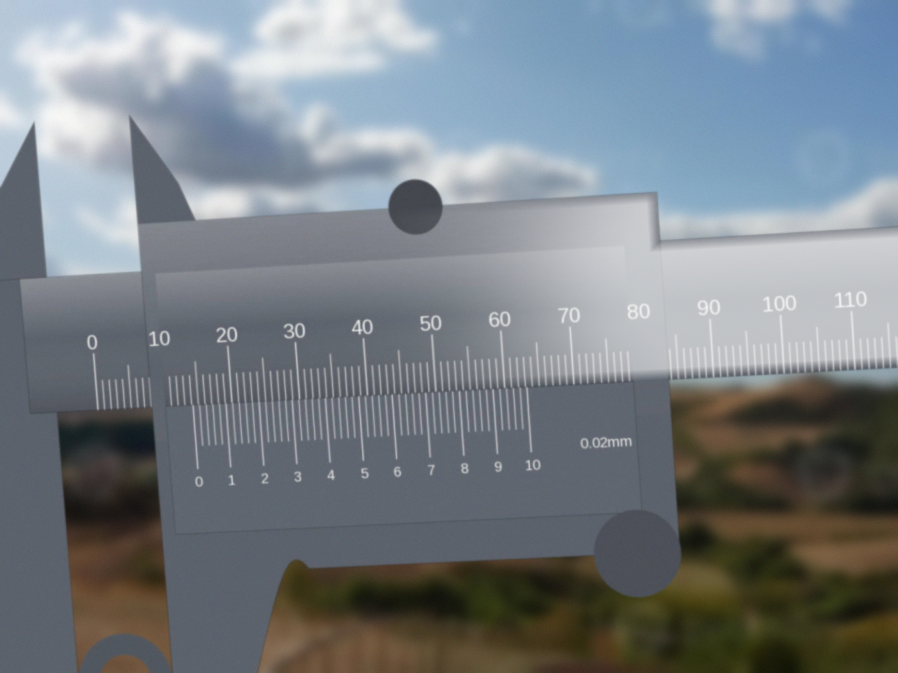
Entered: 14.2 mm
